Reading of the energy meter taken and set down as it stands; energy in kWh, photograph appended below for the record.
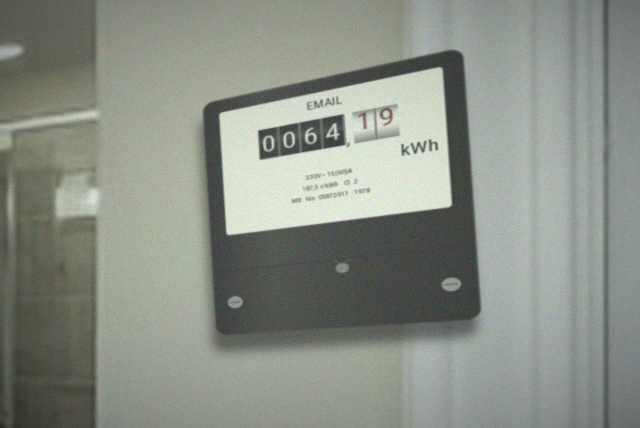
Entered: 64.19 kWh
